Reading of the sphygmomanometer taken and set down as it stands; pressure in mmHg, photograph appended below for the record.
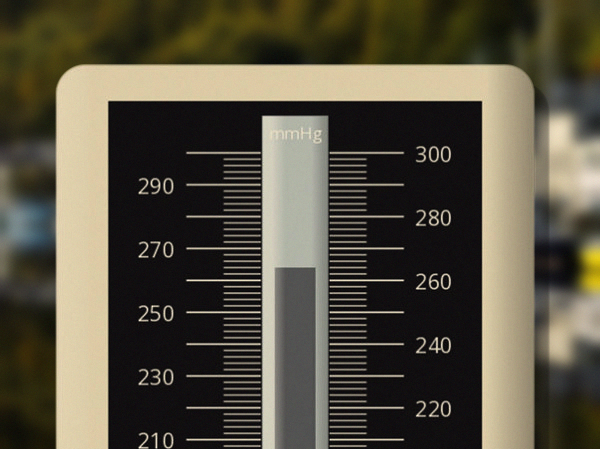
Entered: 264 mmHg
